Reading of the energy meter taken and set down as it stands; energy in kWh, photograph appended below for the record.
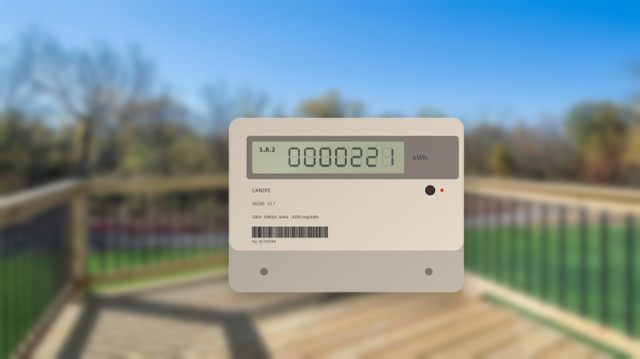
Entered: 221 kWh
